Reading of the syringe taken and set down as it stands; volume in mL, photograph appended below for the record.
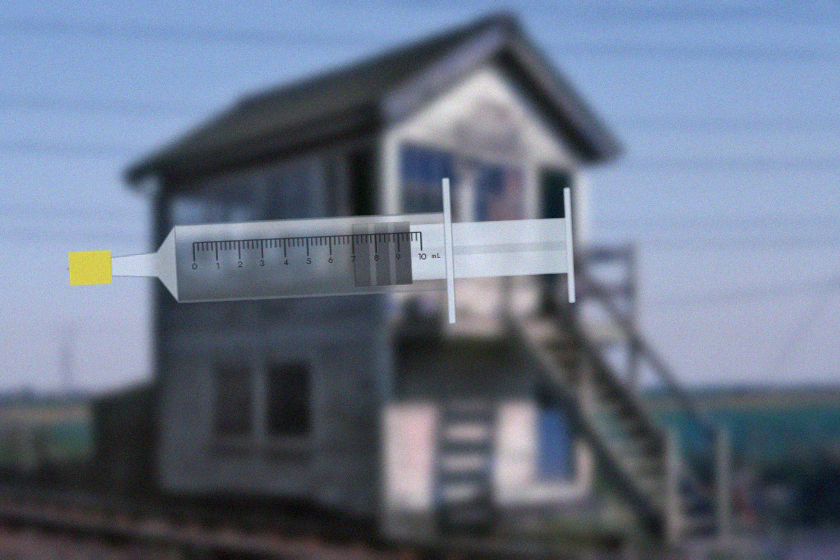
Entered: 7 mL
